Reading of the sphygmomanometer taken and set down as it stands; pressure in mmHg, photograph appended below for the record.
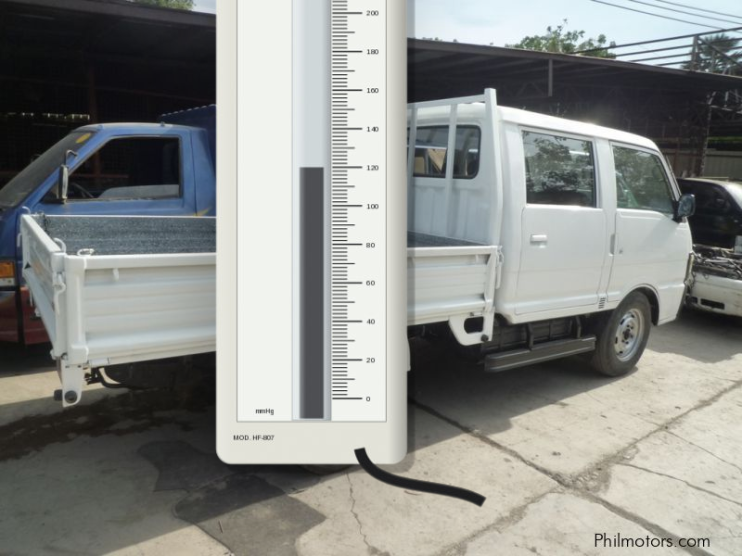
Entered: 120 mmHg
